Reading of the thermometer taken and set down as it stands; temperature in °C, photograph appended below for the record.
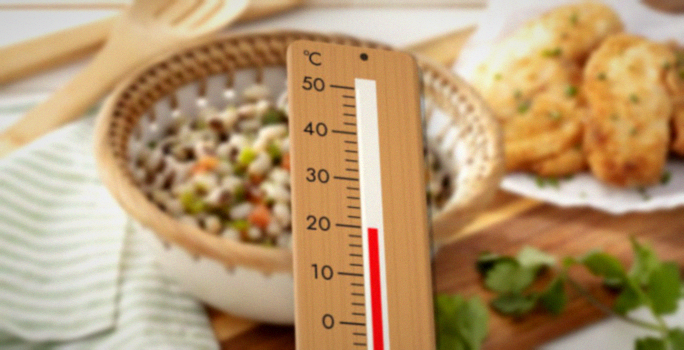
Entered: 20 °C
